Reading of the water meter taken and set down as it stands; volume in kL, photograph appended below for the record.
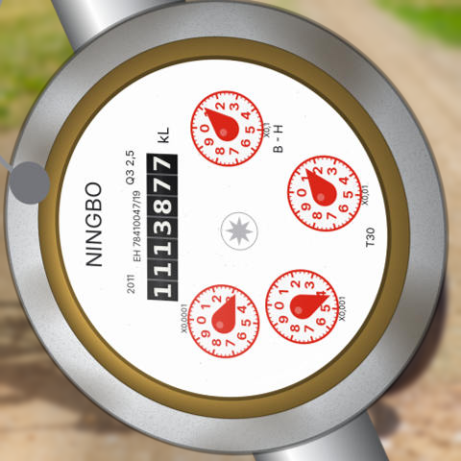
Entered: 1113877.1143 kL
